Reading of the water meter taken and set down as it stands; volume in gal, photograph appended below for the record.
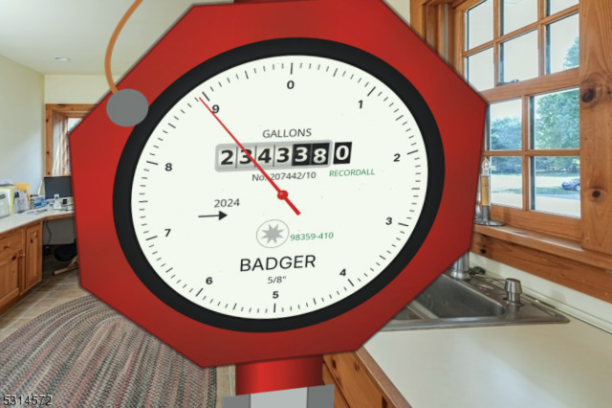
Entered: 2343378.9 gal
